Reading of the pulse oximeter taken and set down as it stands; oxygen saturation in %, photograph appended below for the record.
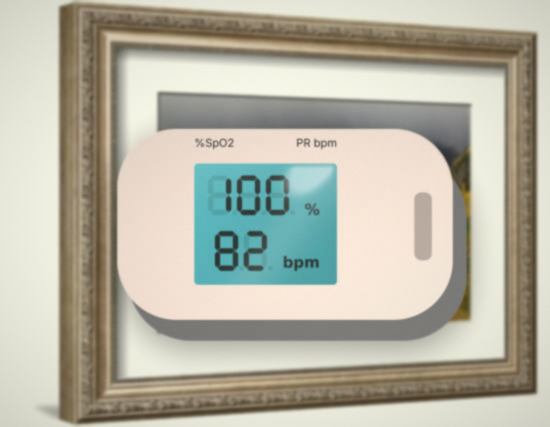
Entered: 100 %
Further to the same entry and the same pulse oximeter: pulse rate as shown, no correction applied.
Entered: 82 bpm
